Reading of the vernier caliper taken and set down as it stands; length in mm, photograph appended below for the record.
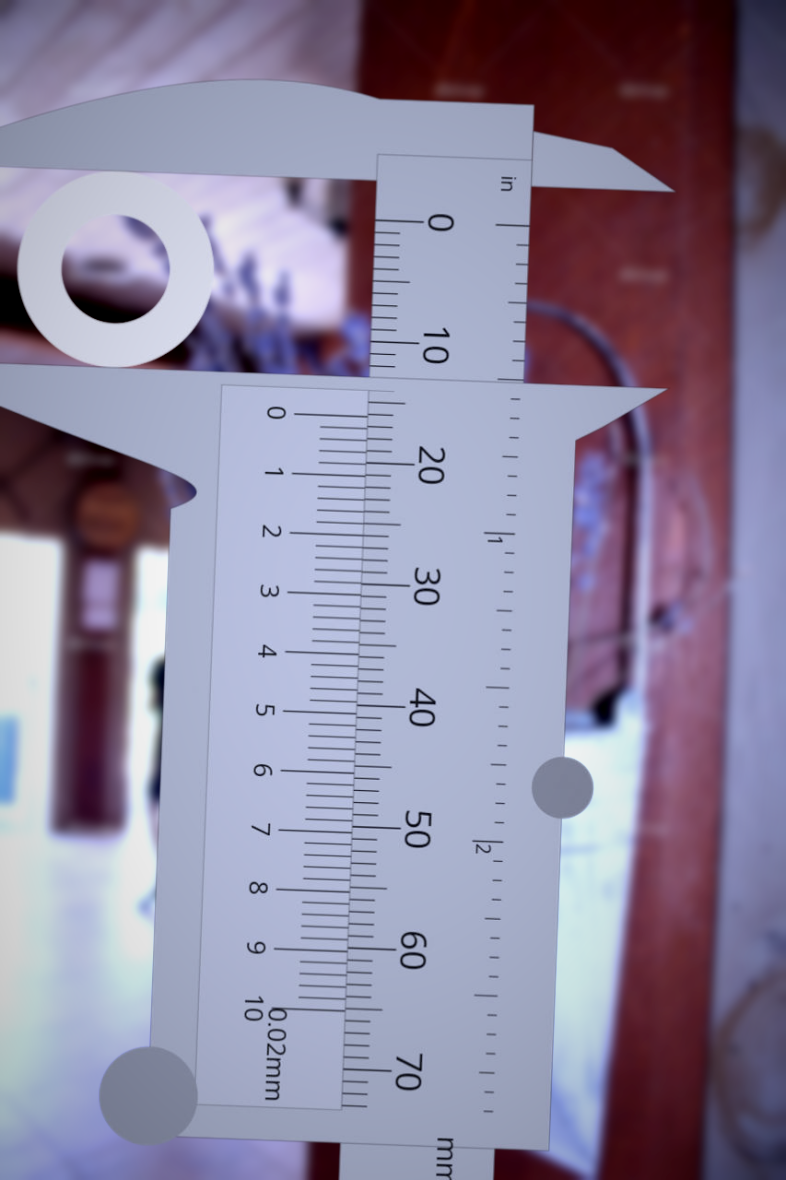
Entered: 16.2 mm
